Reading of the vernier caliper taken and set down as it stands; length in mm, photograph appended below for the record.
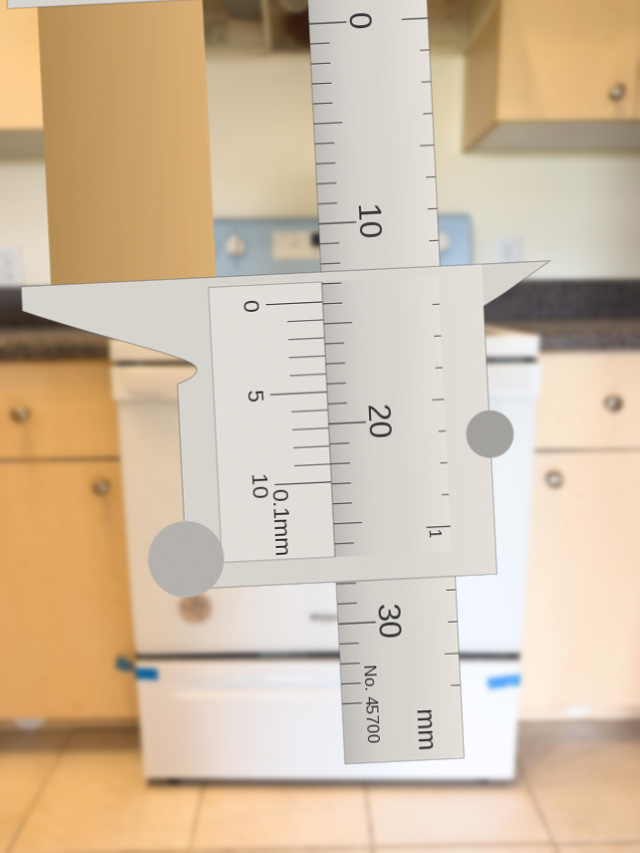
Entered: 13.9 mm
